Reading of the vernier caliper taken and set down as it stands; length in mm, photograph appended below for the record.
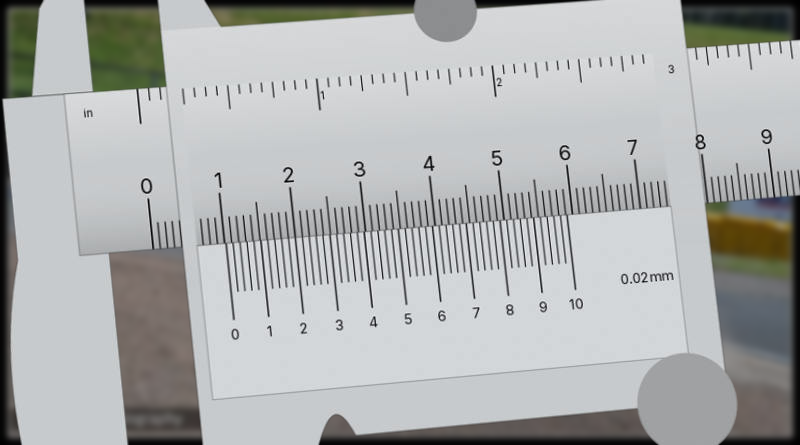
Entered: 10.2 mm
